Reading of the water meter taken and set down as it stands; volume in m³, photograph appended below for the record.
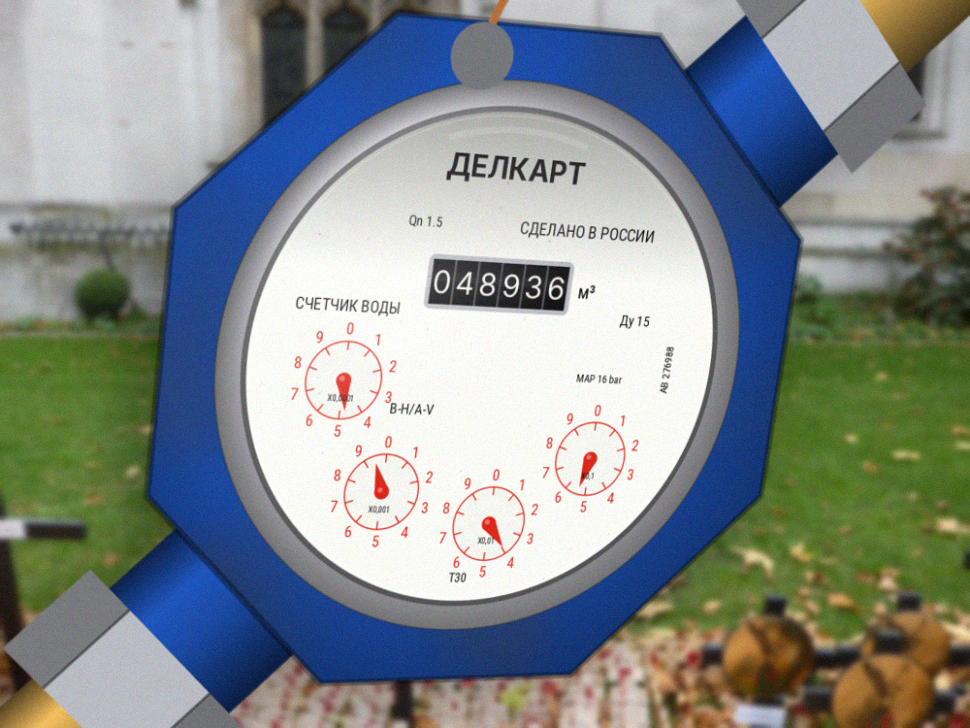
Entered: 48936.5394 m³
